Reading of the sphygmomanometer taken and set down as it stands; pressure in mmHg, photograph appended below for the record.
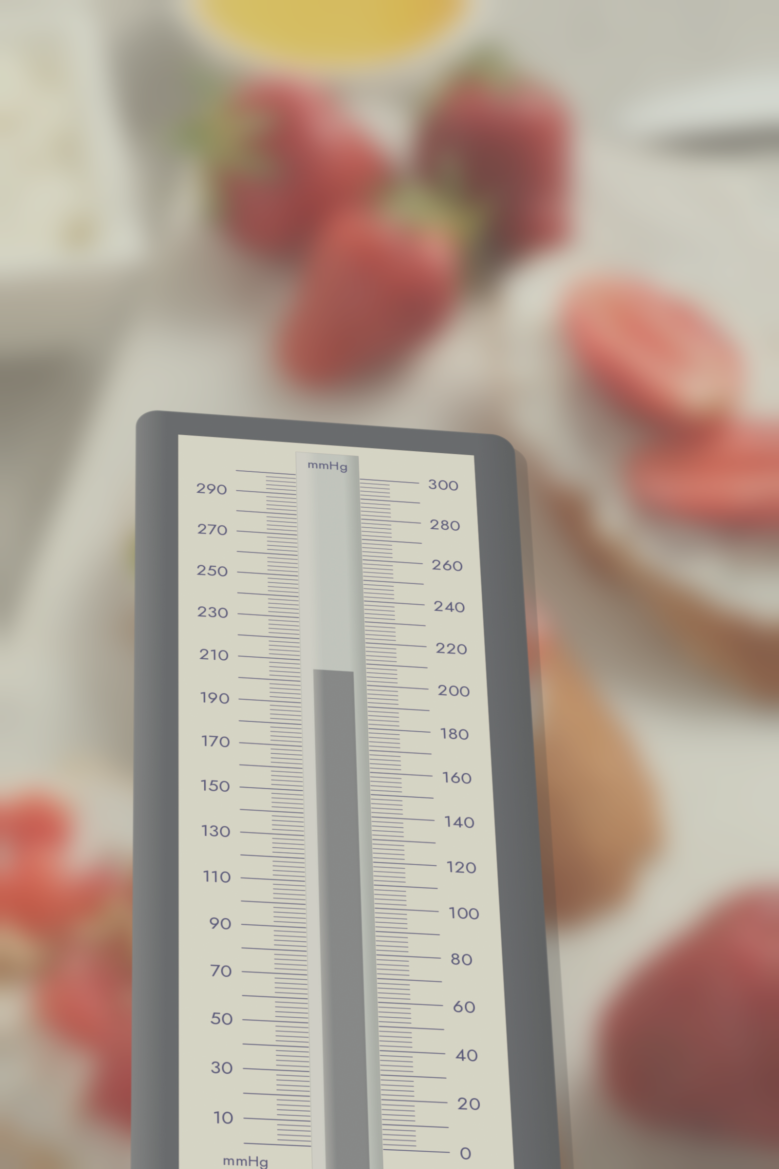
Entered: 206 mmHg
